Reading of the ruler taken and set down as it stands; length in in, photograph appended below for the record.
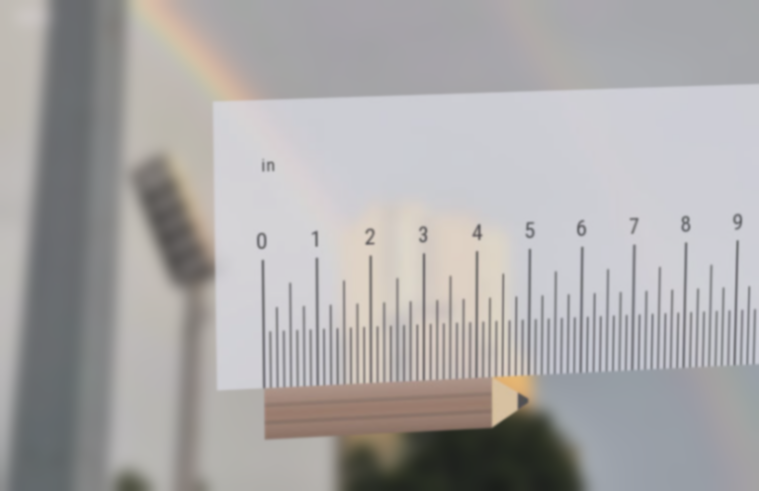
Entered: 5 in
